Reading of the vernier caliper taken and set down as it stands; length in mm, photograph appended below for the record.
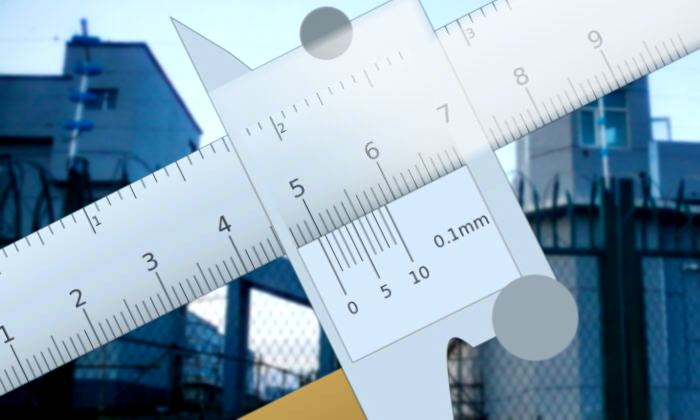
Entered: 49.6 mm
